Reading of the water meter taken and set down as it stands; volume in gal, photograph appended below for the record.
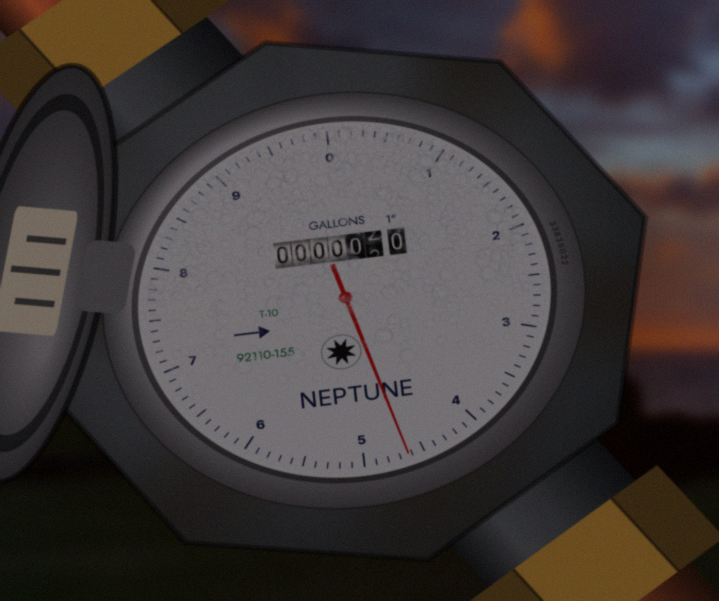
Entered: 24.6 gal
